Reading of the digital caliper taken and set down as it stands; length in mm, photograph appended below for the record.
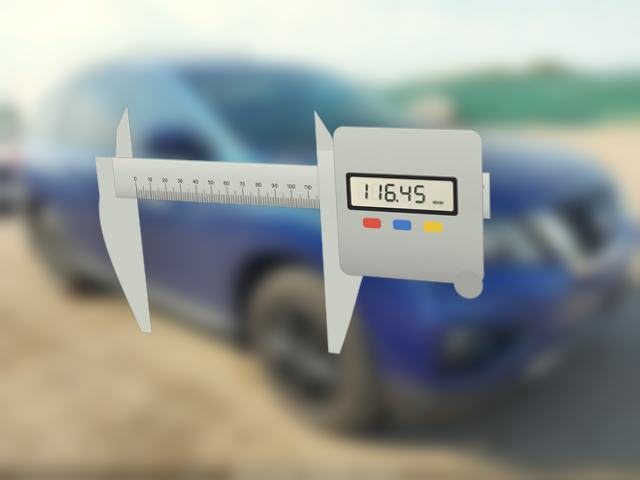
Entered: 116.45 mm
